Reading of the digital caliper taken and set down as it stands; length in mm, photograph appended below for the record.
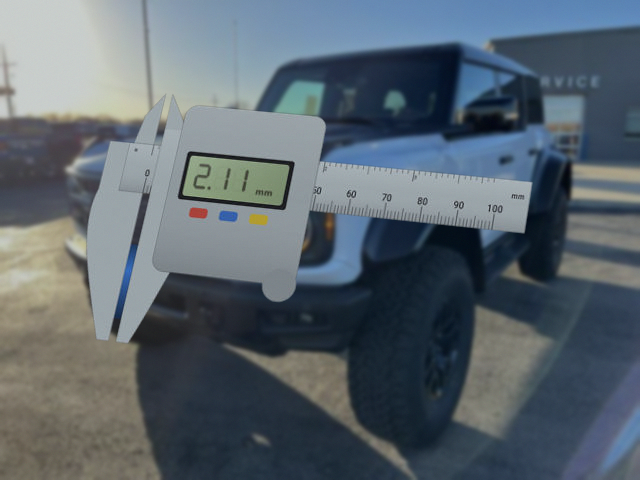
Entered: 2.11 mm
